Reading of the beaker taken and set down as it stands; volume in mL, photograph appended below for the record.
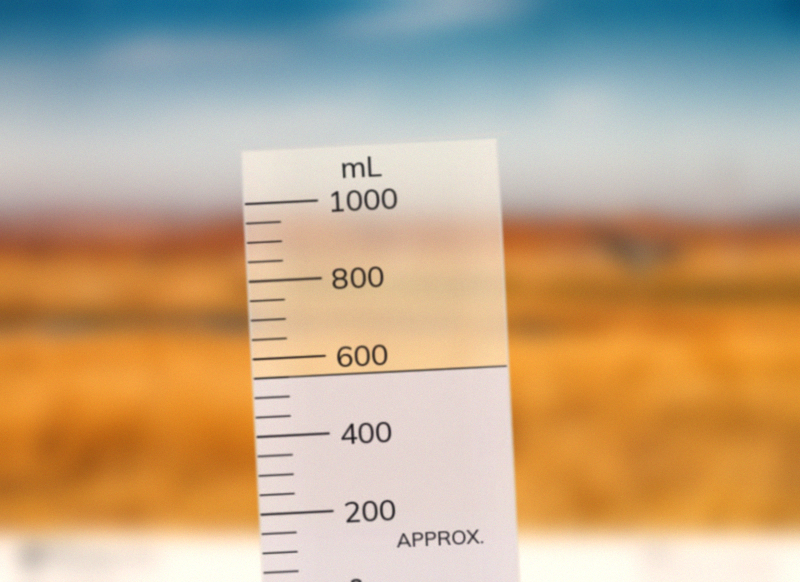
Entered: 550 mL
